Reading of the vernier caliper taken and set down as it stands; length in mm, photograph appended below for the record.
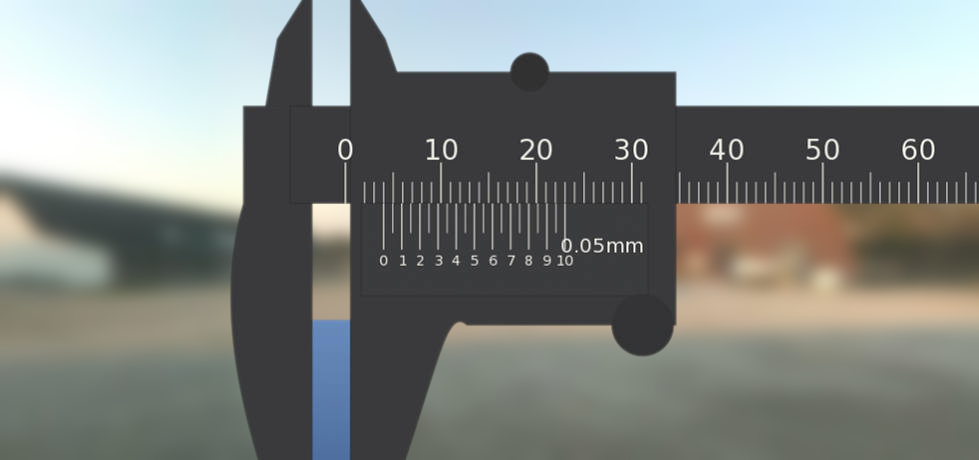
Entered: 4.0 mm
